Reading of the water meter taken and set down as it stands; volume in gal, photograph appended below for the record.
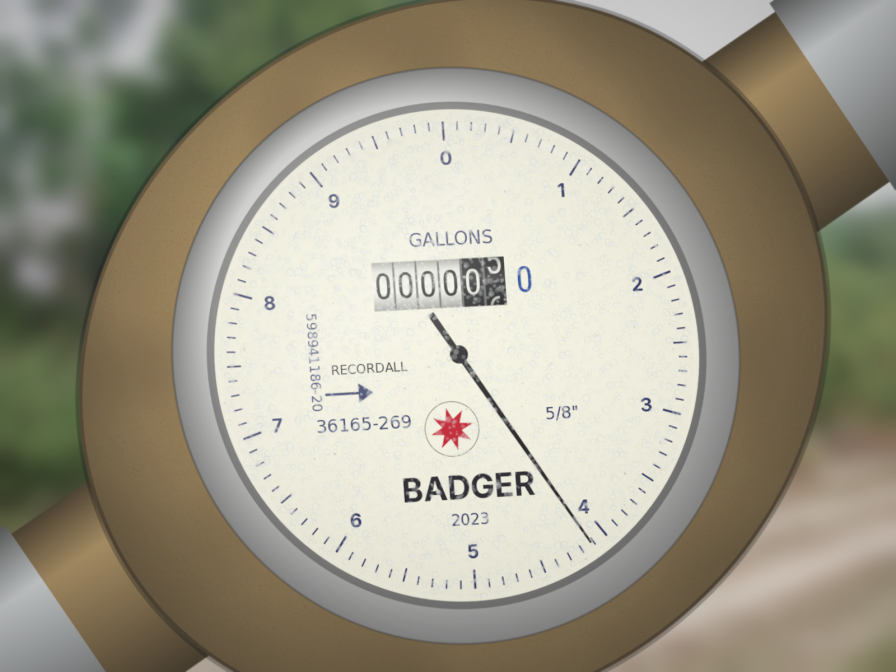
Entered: 54.1 gal
